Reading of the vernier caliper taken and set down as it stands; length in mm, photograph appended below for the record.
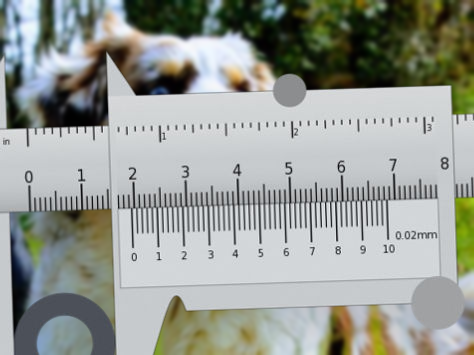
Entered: 19.5 mm
